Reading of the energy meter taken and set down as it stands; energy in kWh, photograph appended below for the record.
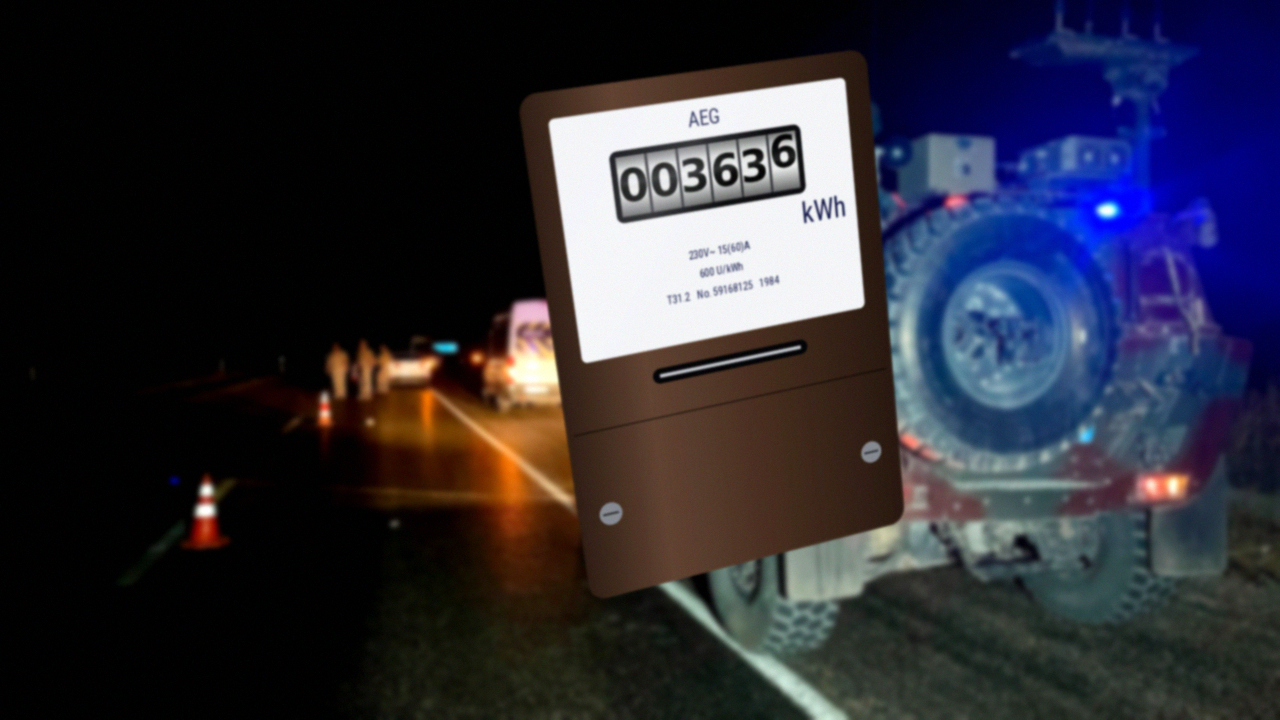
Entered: 3636 kWh
